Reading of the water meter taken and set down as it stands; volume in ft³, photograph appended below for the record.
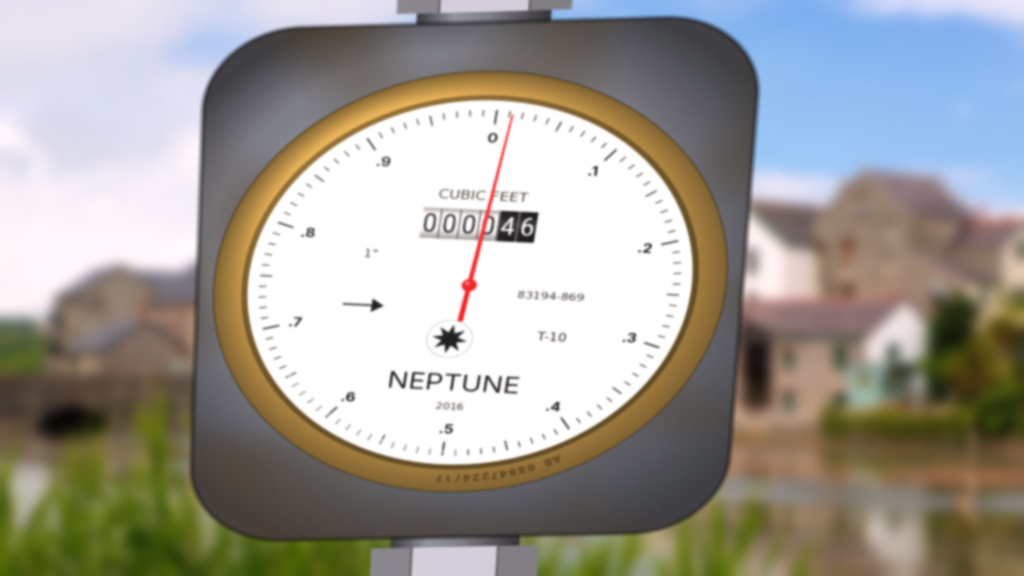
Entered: 46.01 ft³
